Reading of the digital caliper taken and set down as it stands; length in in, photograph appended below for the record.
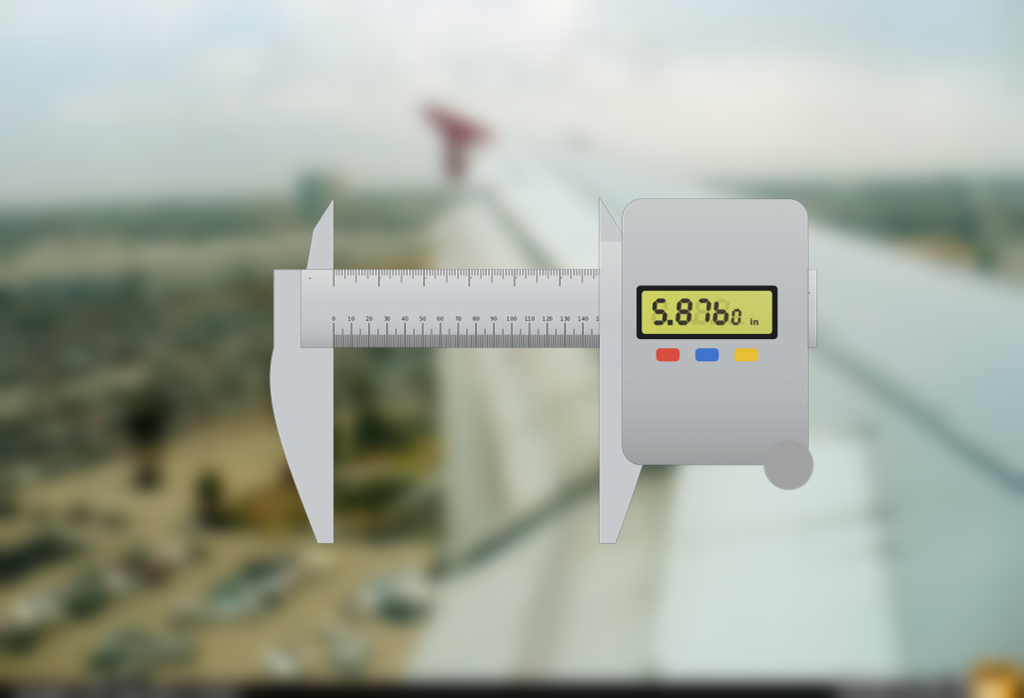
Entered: 5.8760 in
